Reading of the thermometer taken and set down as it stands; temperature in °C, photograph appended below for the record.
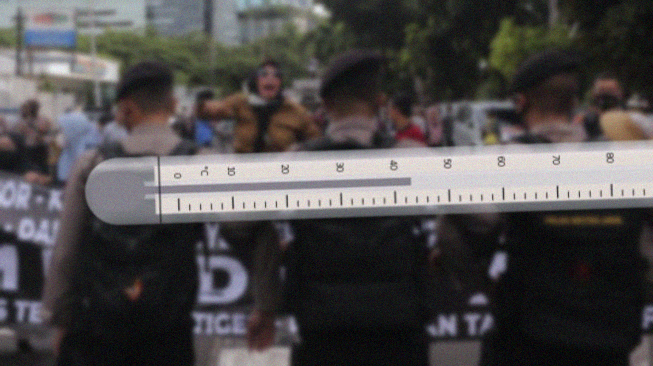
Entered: 43 °C
